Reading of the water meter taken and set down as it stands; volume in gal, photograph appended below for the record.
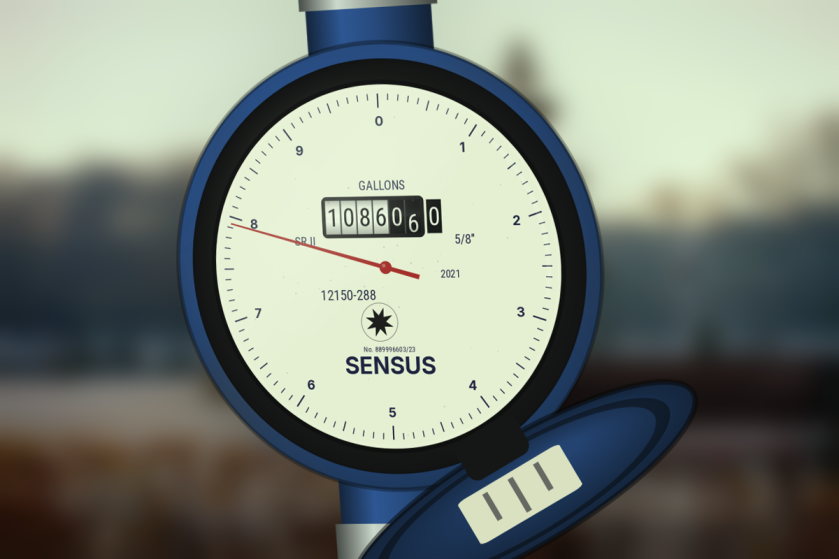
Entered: 1086057.9 gal
